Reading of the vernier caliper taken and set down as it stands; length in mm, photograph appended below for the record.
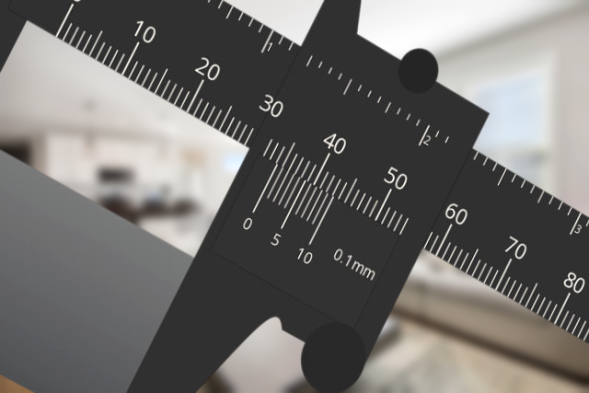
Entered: 34.2 mm
